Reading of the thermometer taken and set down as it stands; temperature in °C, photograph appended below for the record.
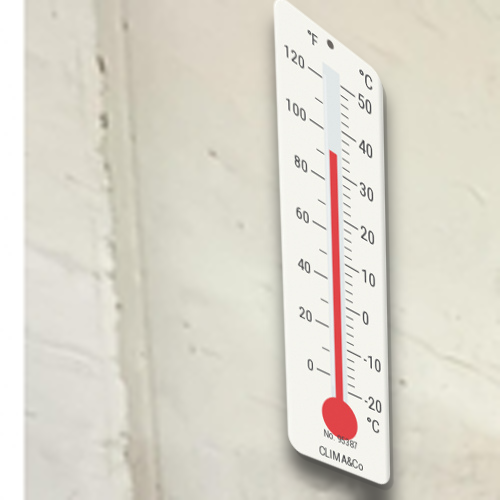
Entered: 34 °C
